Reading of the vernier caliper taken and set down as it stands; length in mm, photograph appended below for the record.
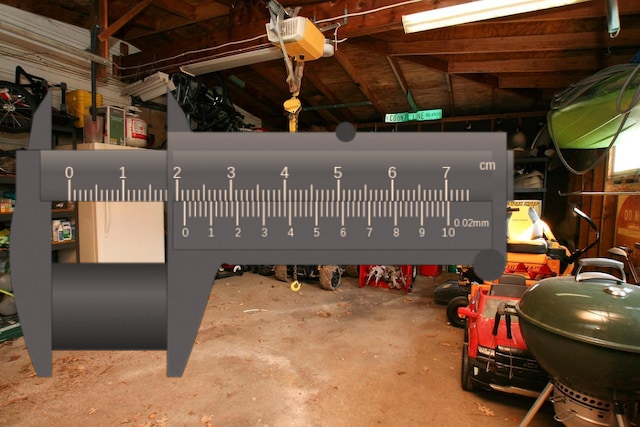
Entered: 21.4 mm
